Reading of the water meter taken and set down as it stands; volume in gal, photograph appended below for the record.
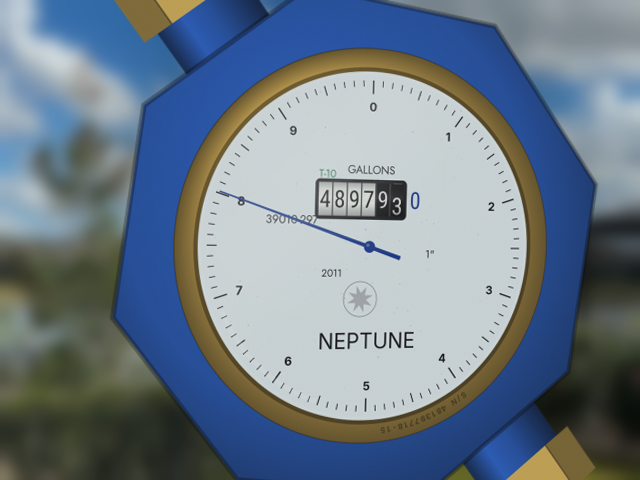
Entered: 4897928.0 gal
